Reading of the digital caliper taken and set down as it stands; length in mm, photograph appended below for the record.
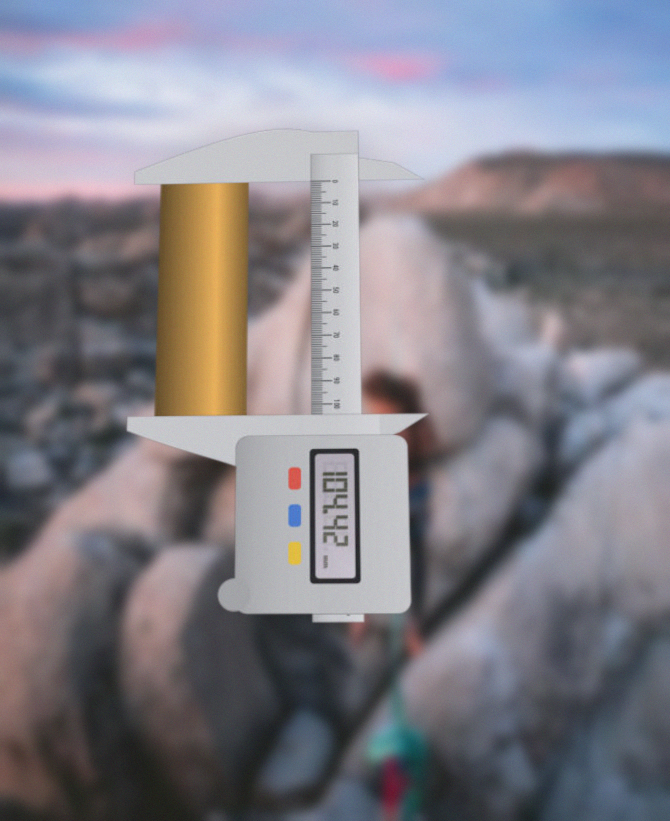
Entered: 104.42 mm
